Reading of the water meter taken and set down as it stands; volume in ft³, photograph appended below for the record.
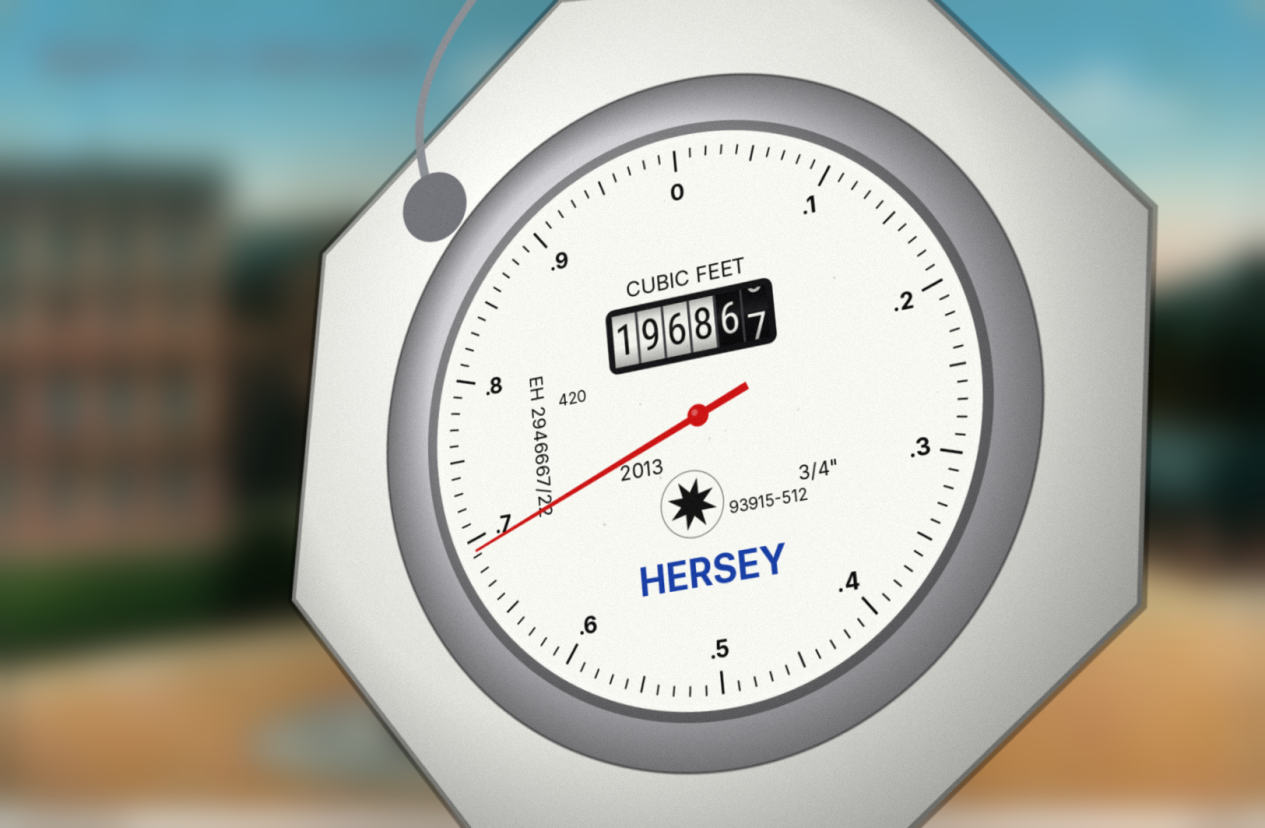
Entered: 196866.69 ft³
